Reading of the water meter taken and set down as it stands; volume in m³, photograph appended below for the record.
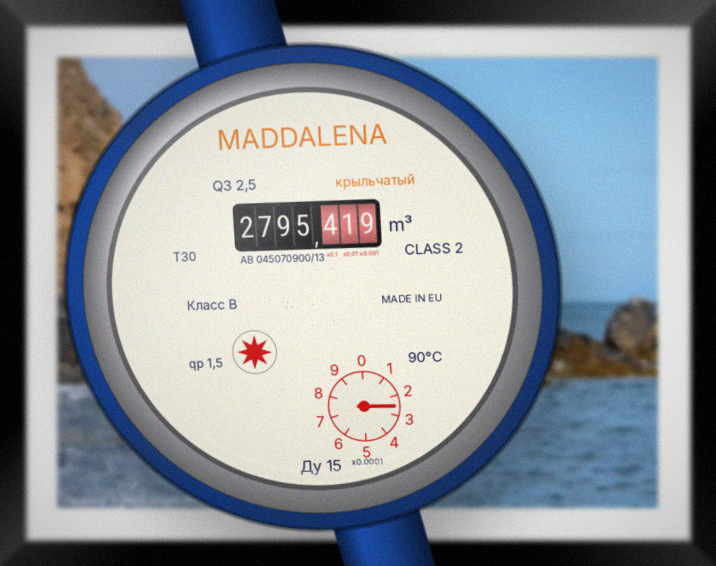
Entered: 2795.4192 m³
